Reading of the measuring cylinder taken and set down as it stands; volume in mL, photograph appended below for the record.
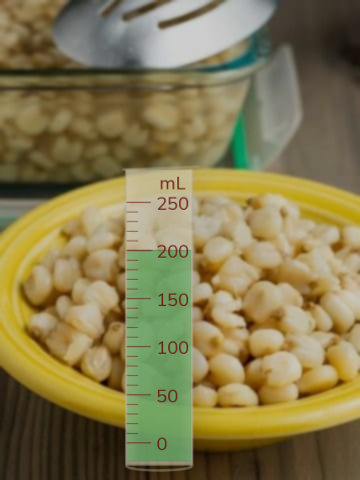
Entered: 200 mL
